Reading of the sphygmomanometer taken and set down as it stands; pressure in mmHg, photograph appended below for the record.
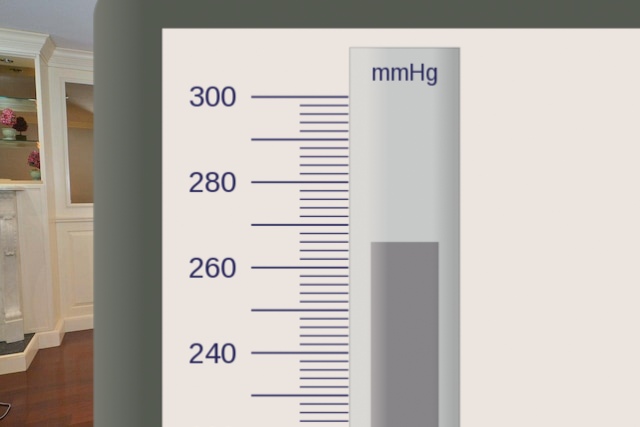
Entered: 266 mmHg
